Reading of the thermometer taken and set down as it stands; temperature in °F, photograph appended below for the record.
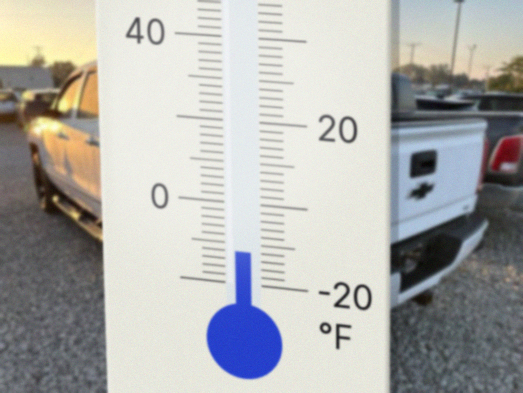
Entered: -12 °F
